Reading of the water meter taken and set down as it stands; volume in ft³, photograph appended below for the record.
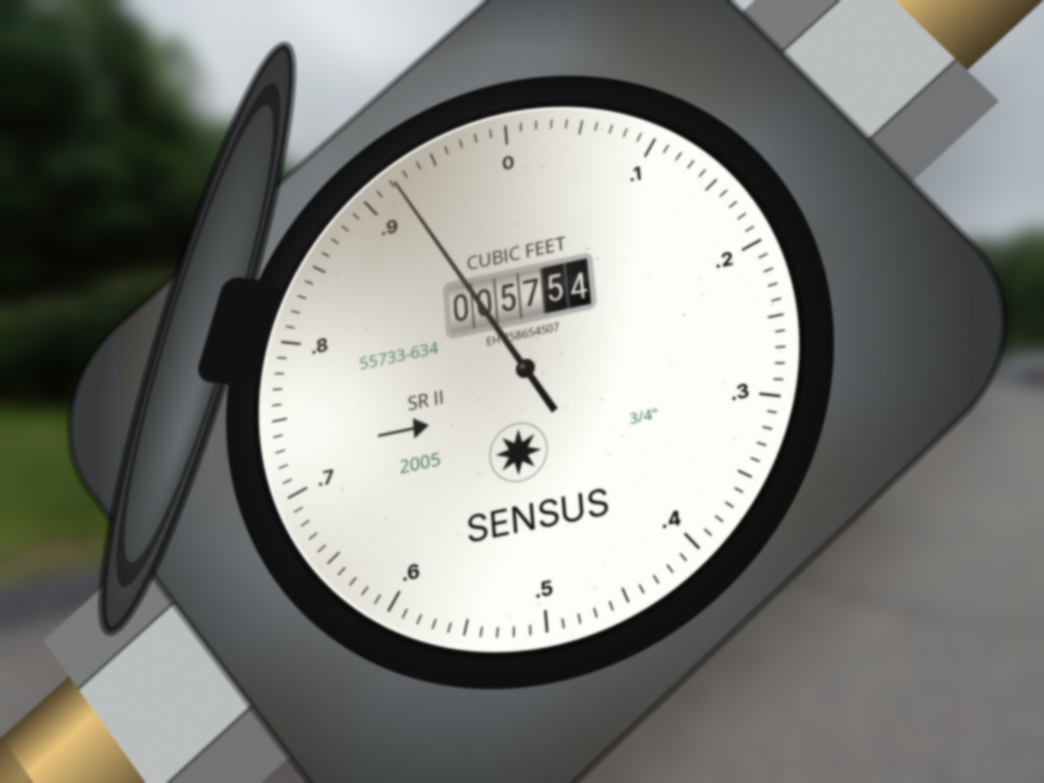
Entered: 5753.92 ft³
